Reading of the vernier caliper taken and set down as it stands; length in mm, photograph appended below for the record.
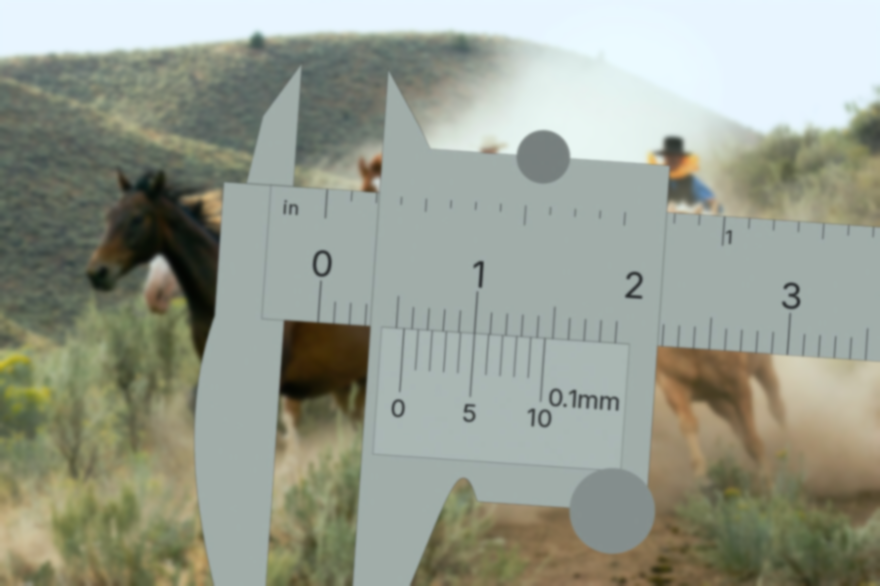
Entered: 5.5 mm
